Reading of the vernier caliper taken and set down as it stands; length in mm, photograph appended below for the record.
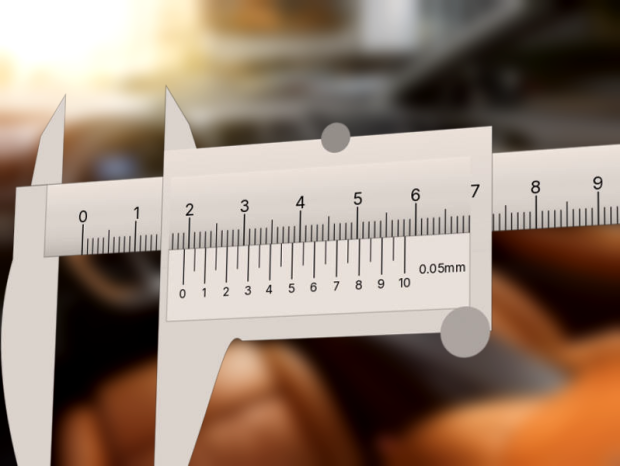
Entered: 19.2 mm
